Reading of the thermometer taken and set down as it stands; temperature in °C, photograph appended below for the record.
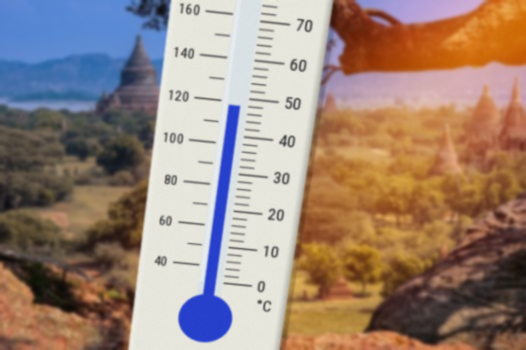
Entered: 48 °C
